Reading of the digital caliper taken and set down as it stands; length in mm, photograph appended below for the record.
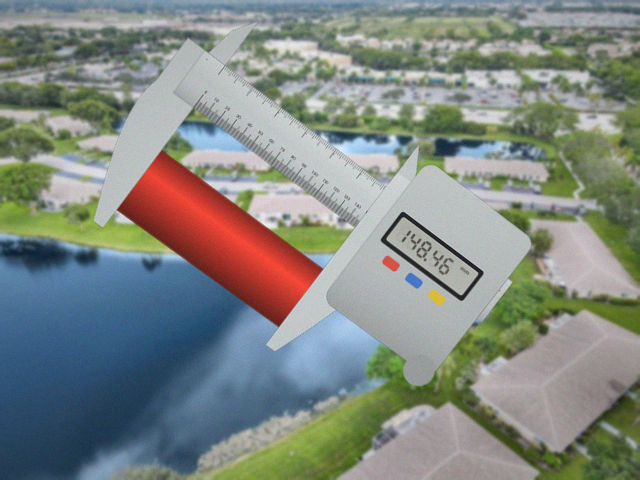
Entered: 148.46 mm
